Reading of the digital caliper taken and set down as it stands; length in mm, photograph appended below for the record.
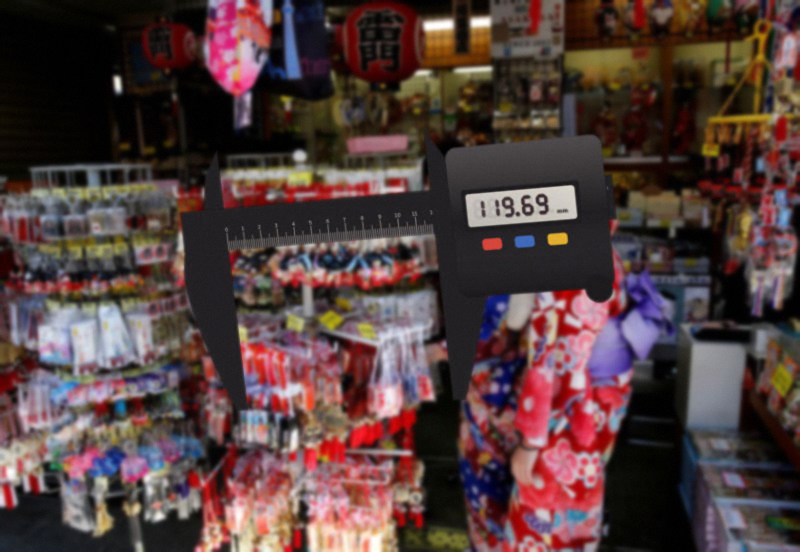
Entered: 119.69 mm
